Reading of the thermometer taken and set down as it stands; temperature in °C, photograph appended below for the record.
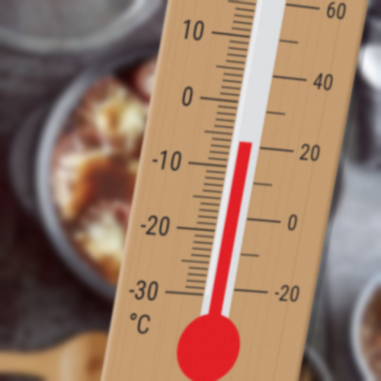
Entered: -6 °C
